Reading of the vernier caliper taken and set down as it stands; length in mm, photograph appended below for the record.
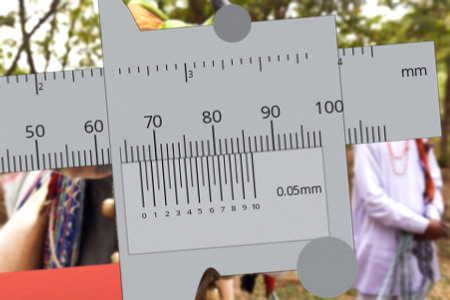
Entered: 67.2 mm
